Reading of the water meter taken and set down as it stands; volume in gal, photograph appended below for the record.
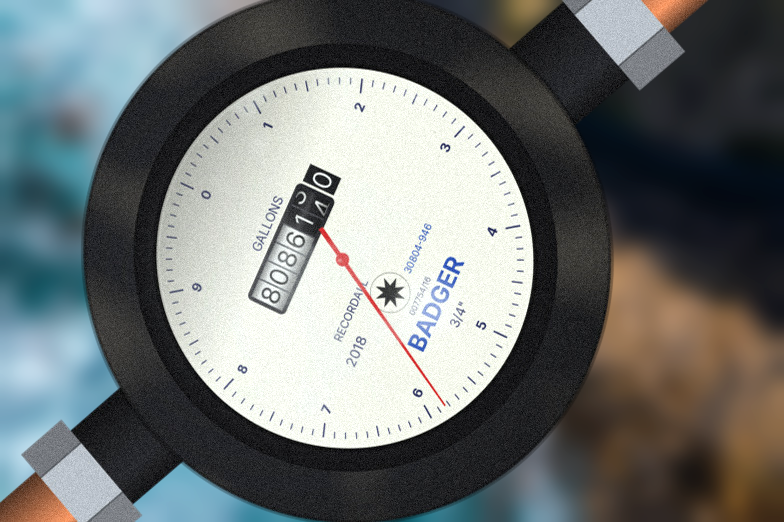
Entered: 8086135.8 gal
